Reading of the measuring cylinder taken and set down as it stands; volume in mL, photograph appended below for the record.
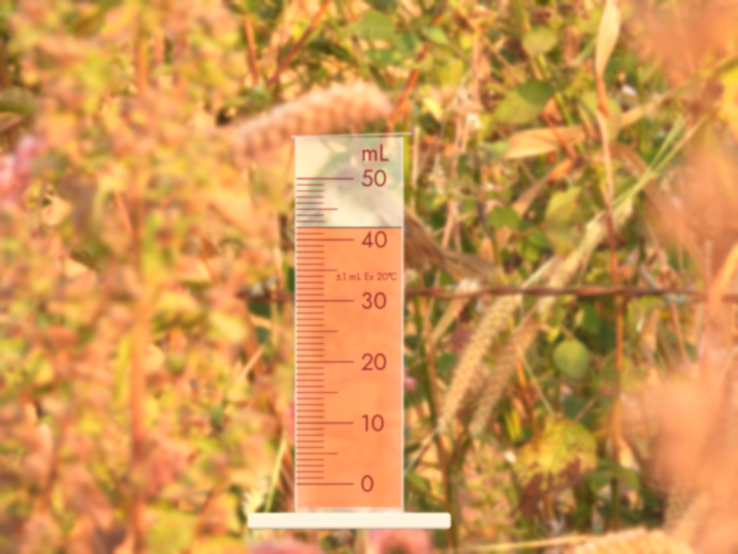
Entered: 42 mL
